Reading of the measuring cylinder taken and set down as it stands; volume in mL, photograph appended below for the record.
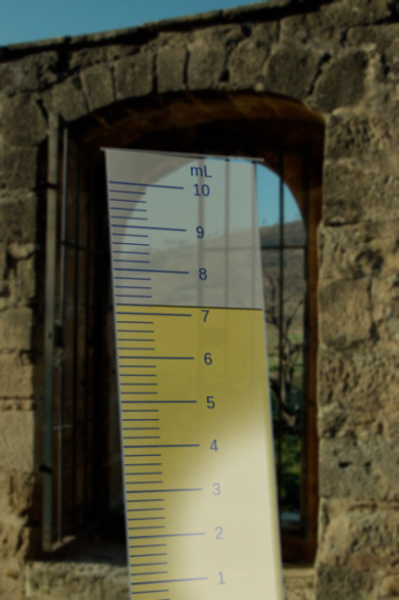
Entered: 7.2 mL
